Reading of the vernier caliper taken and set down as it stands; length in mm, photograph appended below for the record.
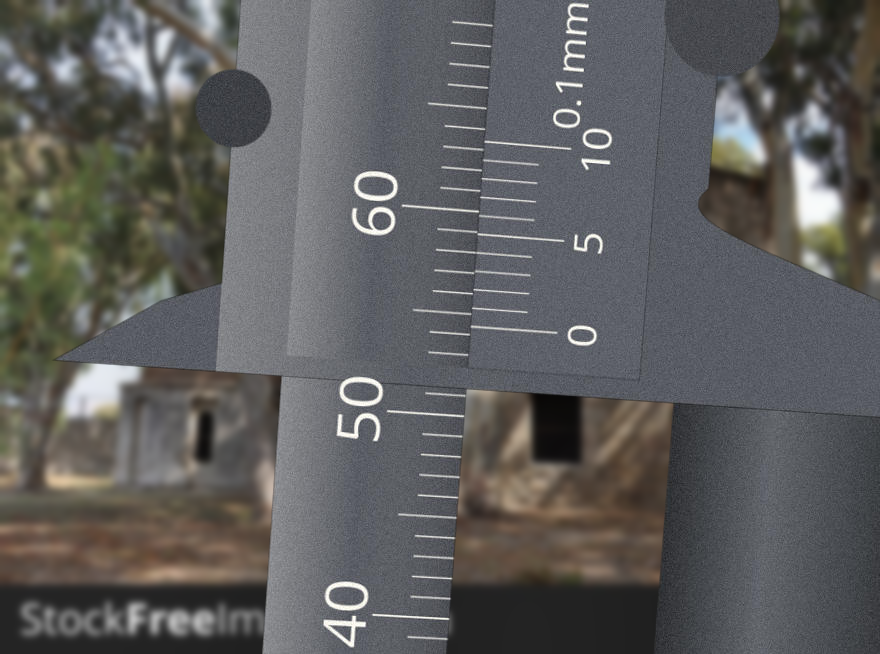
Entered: 54.4 mm
